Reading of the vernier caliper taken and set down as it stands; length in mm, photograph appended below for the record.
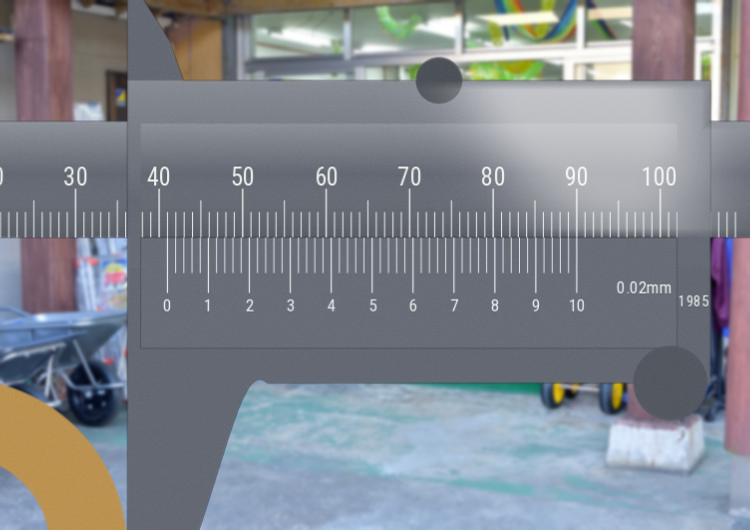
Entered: 41.0 mm
